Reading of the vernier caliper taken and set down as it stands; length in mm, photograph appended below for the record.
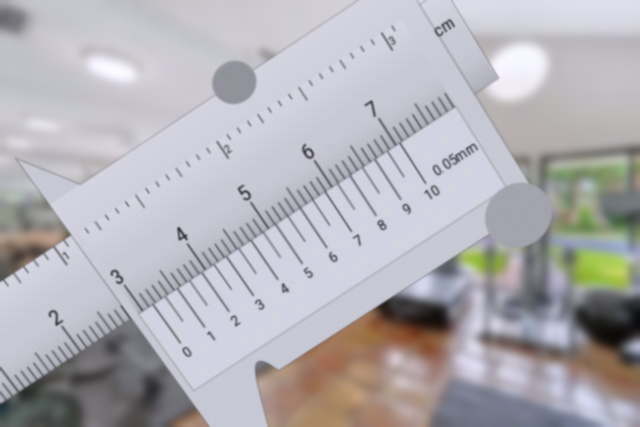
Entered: 31.6 mm
